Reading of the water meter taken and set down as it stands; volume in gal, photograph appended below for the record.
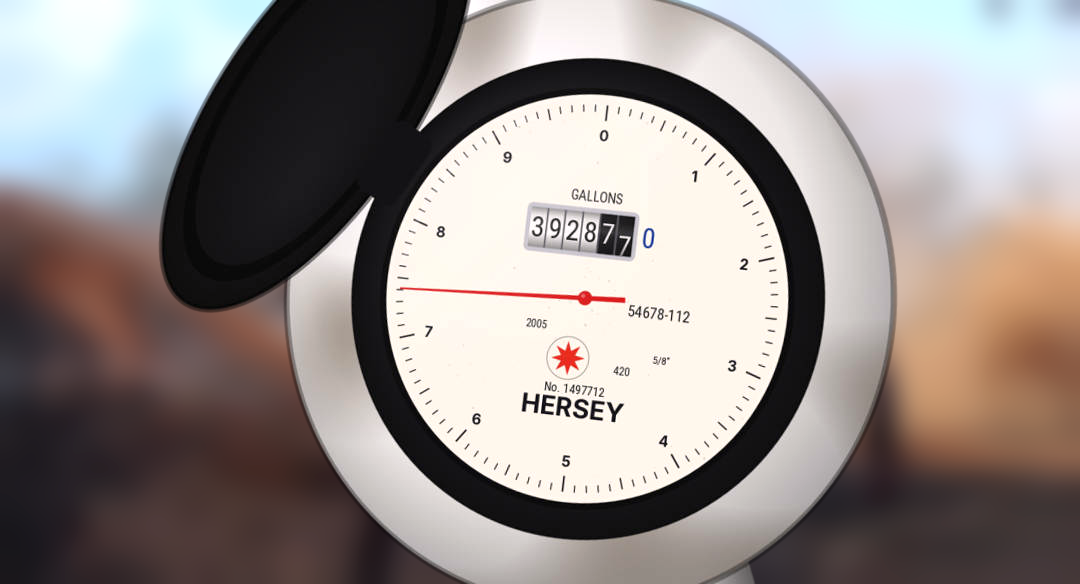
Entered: 3928767.4 gal
